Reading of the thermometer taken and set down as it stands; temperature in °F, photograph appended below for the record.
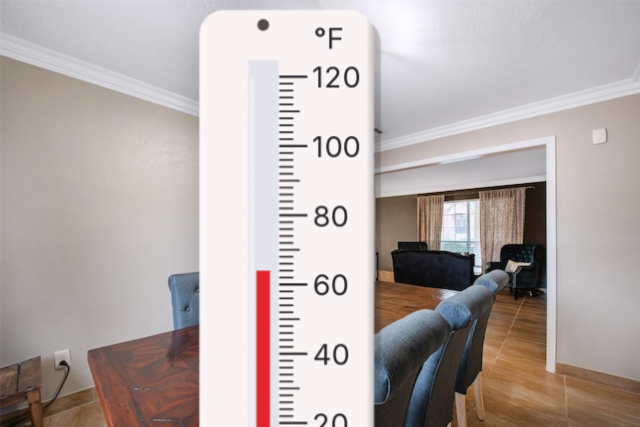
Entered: 64 °F
